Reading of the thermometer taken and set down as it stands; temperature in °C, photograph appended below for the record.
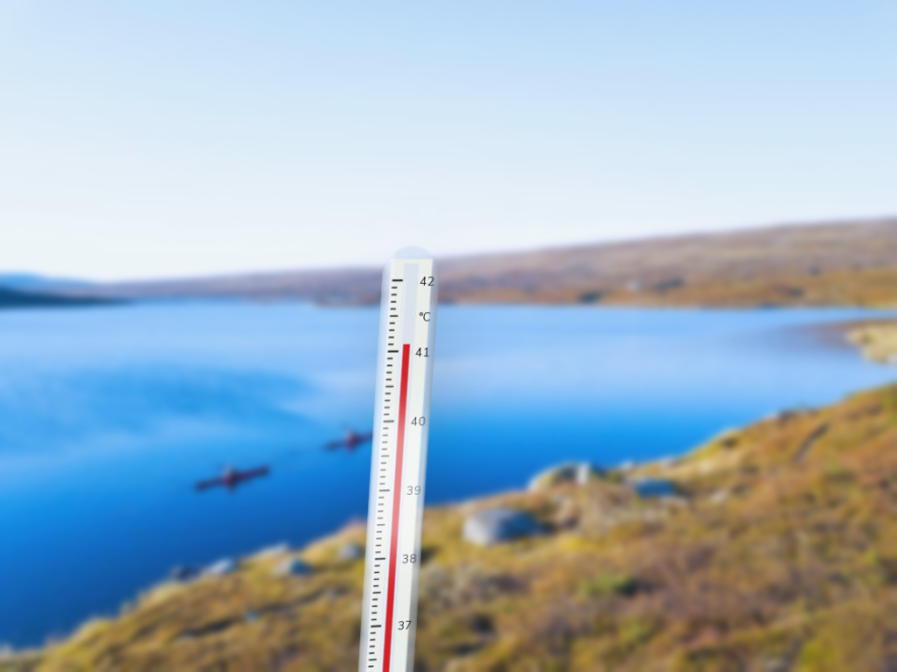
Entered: 41.1 °C
